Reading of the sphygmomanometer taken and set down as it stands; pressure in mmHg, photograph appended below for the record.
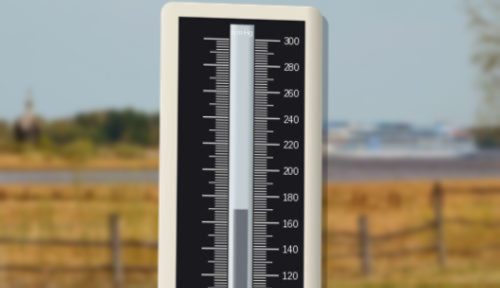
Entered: 170 mmHg
